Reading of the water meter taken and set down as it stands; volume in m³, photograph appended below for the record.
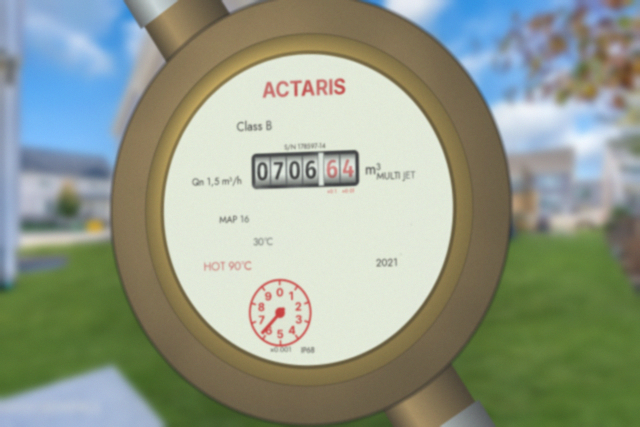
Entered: 706.646 m³
